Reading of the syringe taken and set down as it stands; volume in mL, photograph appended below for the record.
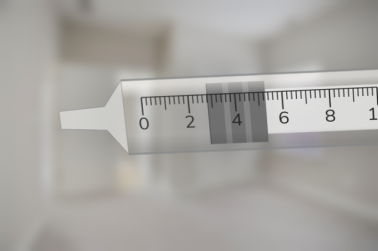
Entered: 2.8 mL
